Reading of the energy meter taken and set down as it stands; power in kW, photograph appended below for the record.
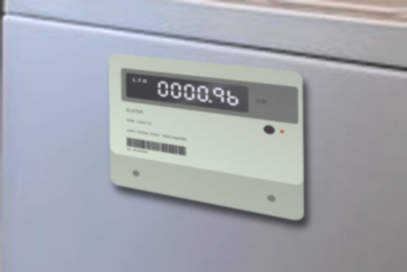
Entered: 0.96 kW
